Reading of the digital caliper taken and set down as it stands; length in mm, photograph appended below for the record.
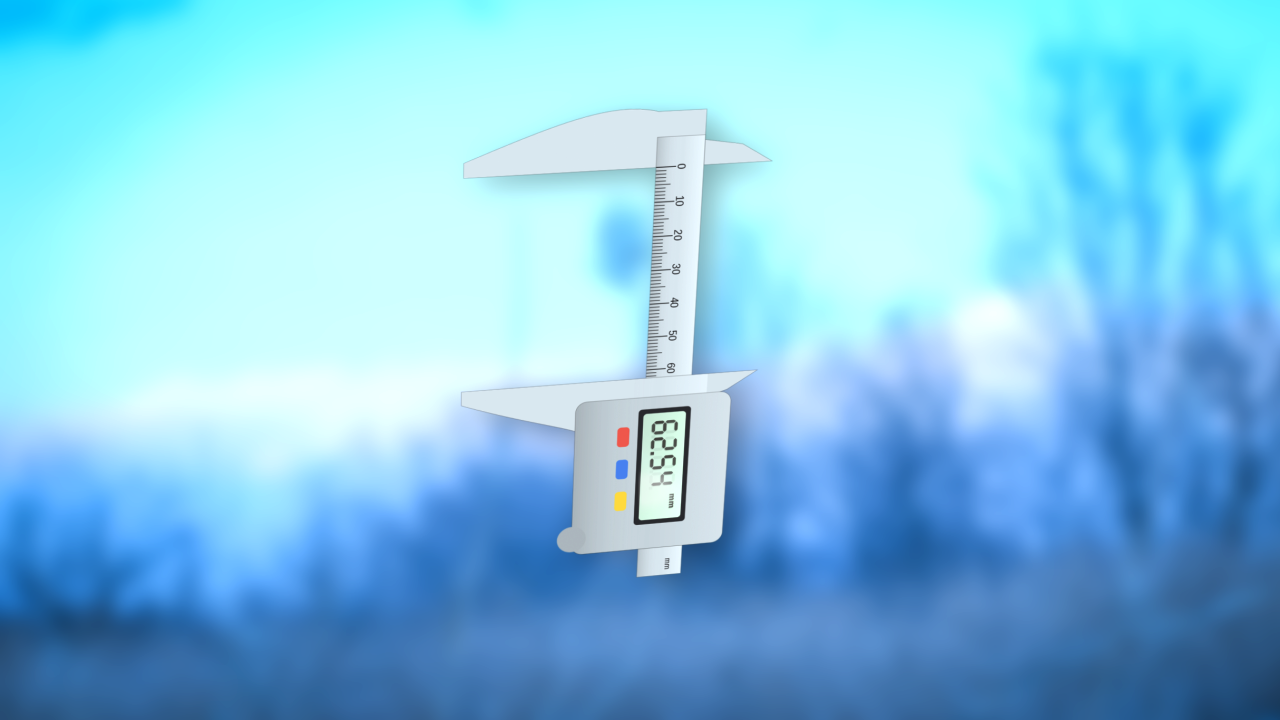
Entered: 62.54 mm
